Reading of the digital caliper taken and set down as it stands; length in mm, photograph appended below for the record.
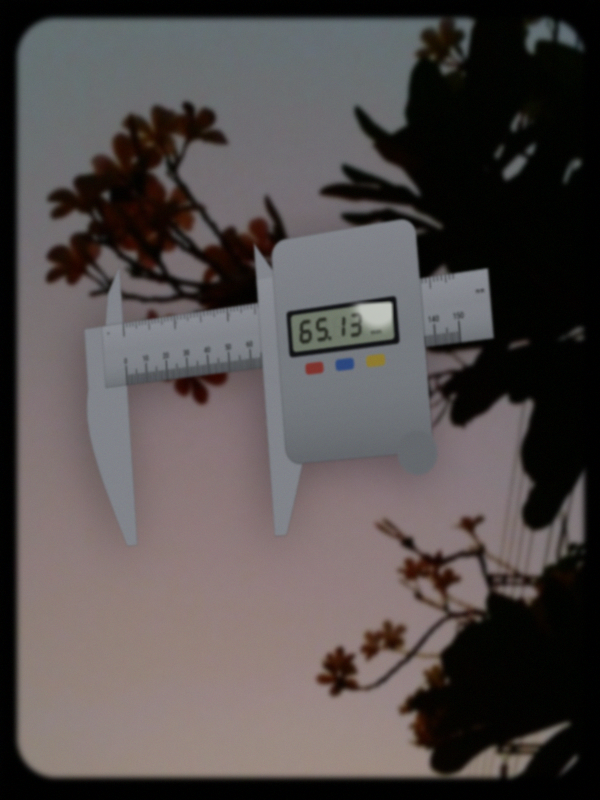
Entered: 65.13 mm
